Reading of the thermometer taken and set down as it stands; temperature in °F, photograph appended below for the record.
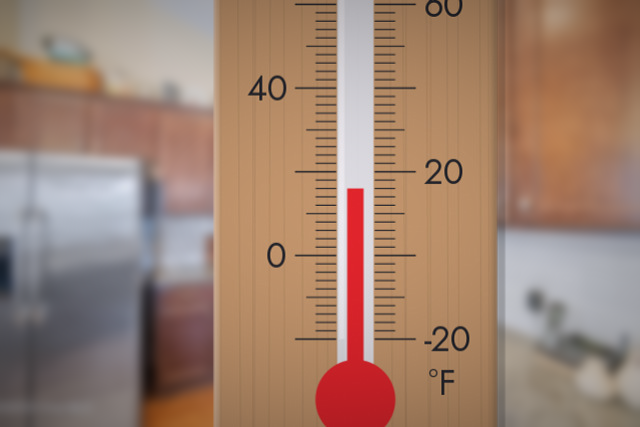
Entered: 16 °F
